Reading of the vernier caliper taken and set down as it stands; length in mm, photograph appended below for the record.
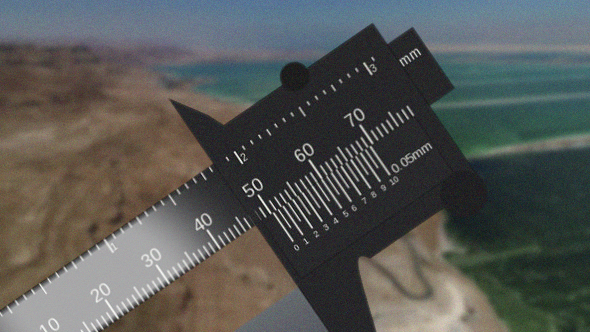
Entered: 50.4 mm
